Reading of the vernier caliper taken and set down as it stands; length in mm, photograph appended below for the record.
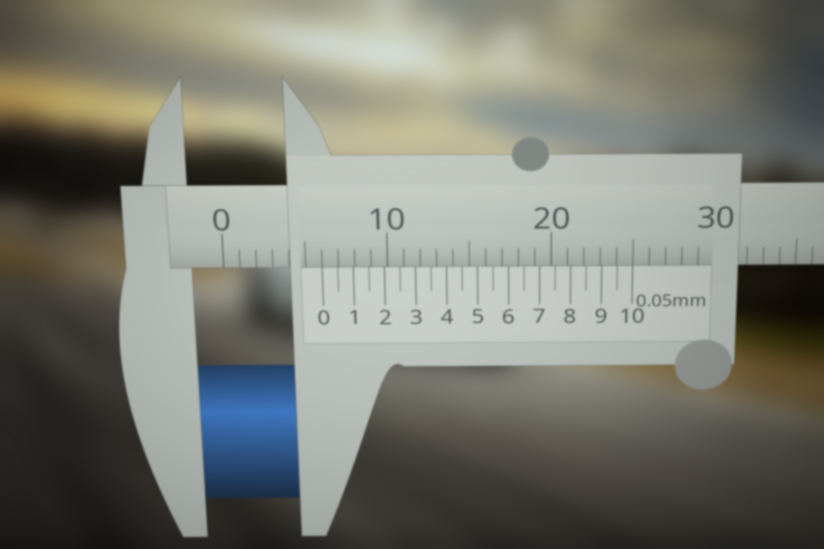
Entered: 6.0 mm
